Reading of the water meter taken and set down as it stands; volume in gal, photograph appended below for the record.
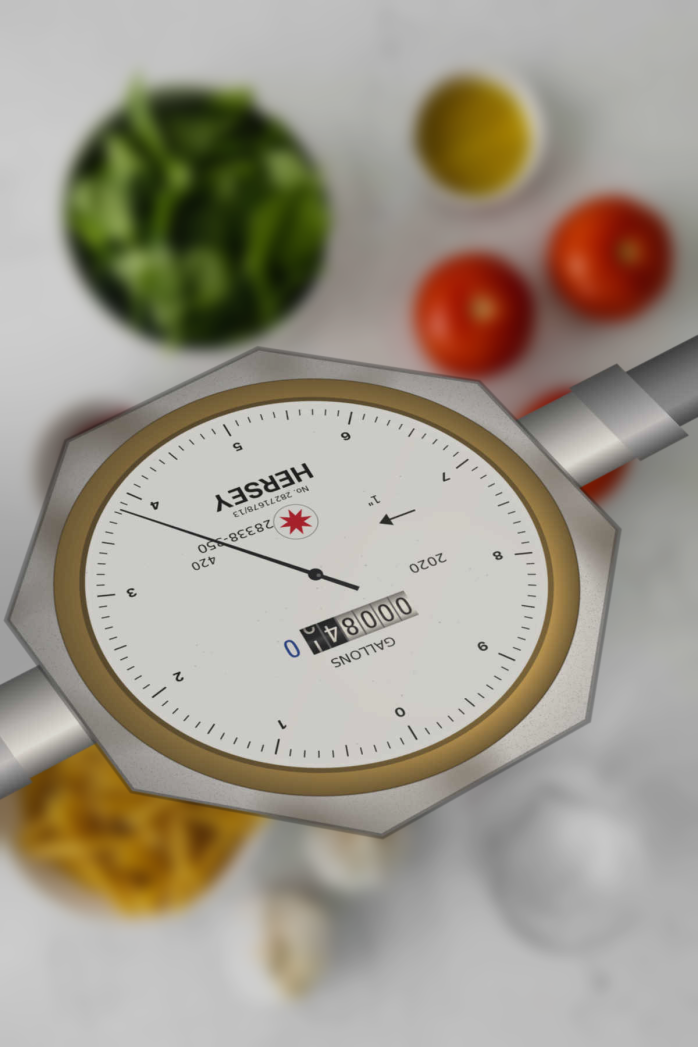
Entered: 8413.8 gal
